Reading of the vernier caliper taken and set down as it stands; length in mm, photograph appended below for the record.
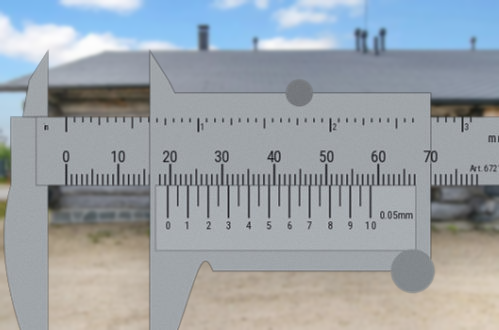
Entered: 19.5 mm
